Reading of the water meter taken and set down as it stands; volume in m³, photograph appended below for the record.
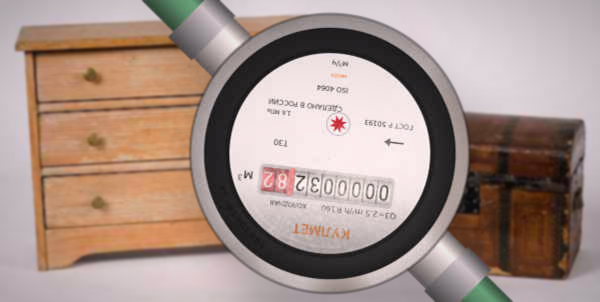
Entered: 32.82 m³
